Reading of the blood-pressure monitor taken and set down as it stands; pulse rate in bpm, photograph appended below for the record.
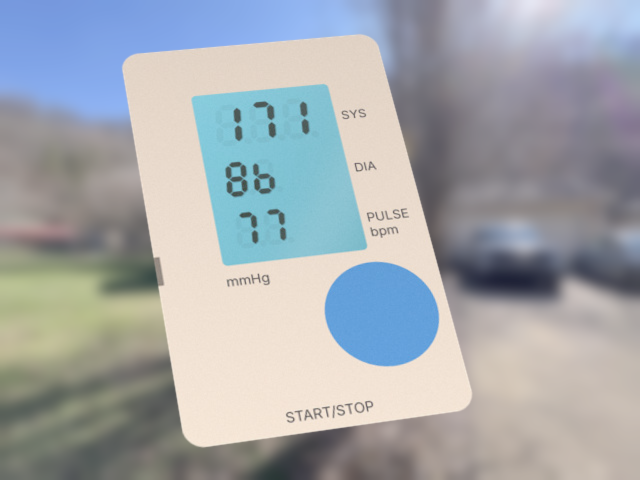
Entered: 77 bpm
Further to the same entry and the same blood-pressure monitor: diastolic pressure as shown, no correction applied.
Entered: 86 mmHg
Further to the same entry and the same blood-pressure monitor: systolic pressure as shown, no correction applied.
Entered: 171 mmHg
